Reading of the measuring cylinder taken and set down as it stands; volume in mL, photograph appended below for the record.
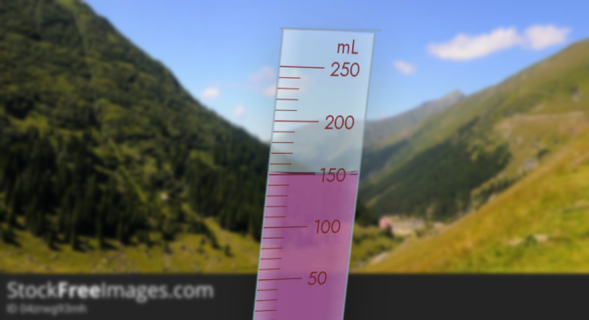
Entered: 150 mL
